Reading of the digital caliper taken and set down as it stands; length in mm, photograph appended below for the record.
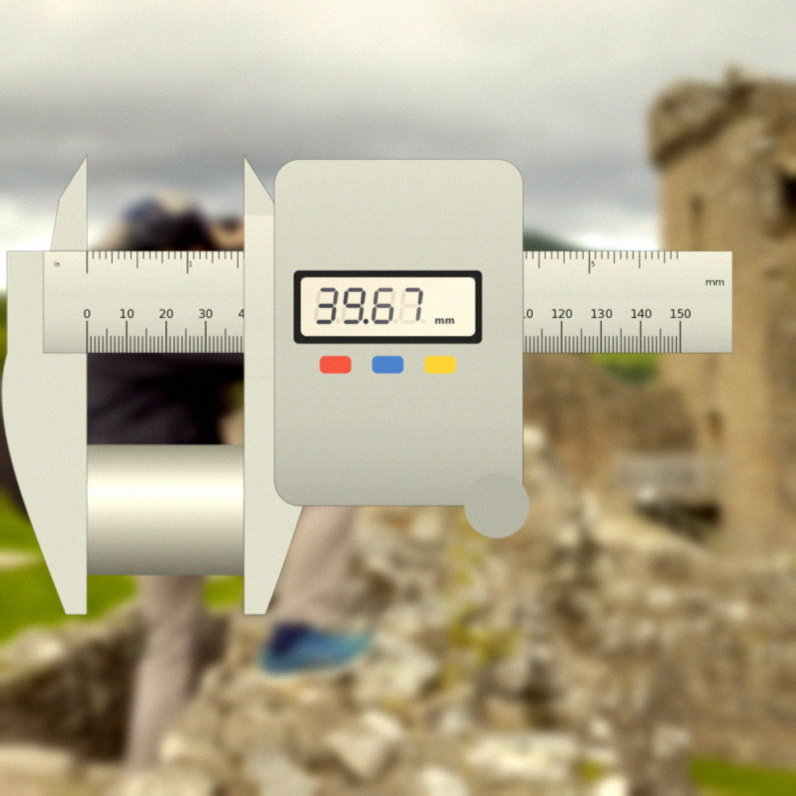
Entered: 39.67 mm
